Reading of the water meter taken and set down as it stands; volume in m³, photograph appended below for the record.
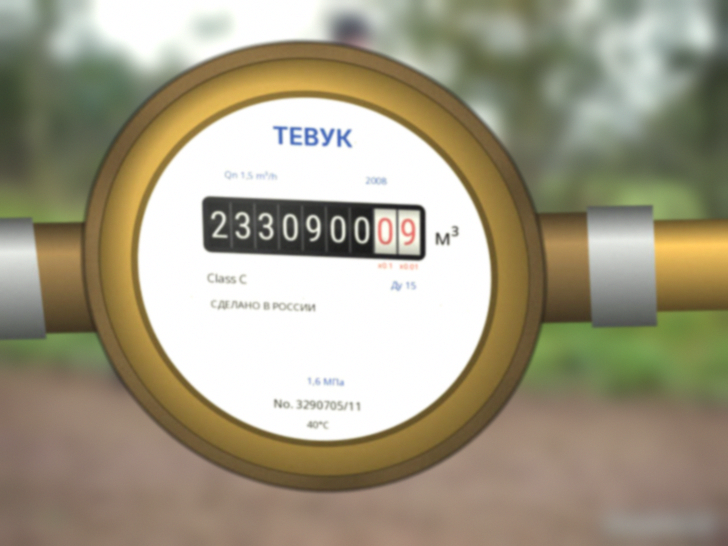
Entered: 2330900.09 m³
